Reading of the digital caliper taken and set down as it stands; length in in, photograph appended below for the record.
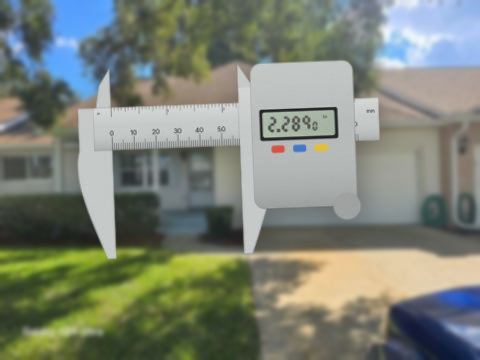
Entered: 2.2890 in
